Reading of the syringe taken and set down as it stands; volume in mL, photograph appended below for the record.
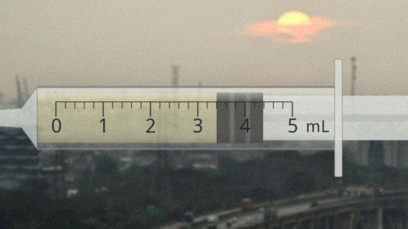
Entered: 3.4 mL
